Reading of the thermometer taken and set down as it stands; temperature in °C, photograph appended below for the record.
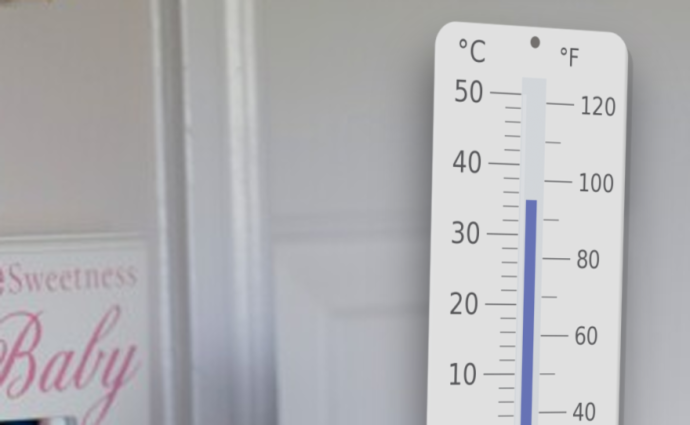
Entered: 35 °C
